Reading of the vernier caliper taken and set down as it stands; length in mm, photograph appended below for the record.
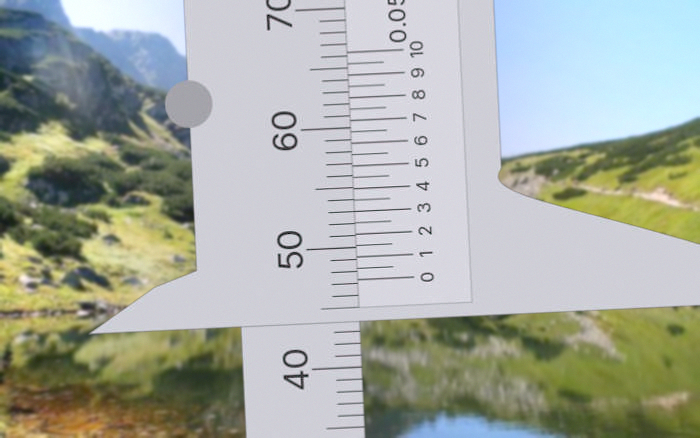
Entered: 47.3 mm
